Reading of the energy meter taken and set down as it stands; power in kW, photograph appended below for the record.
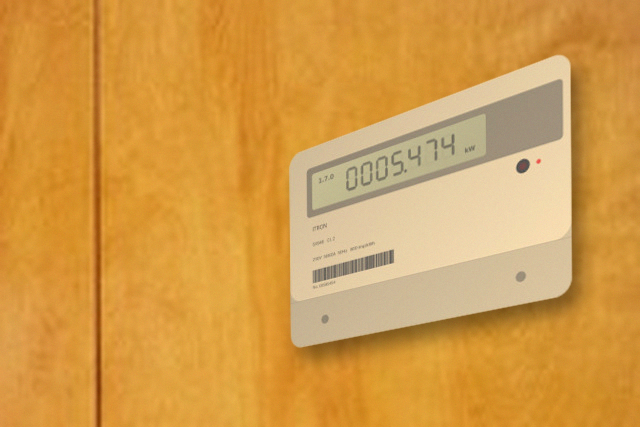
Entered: 5.474 kW
